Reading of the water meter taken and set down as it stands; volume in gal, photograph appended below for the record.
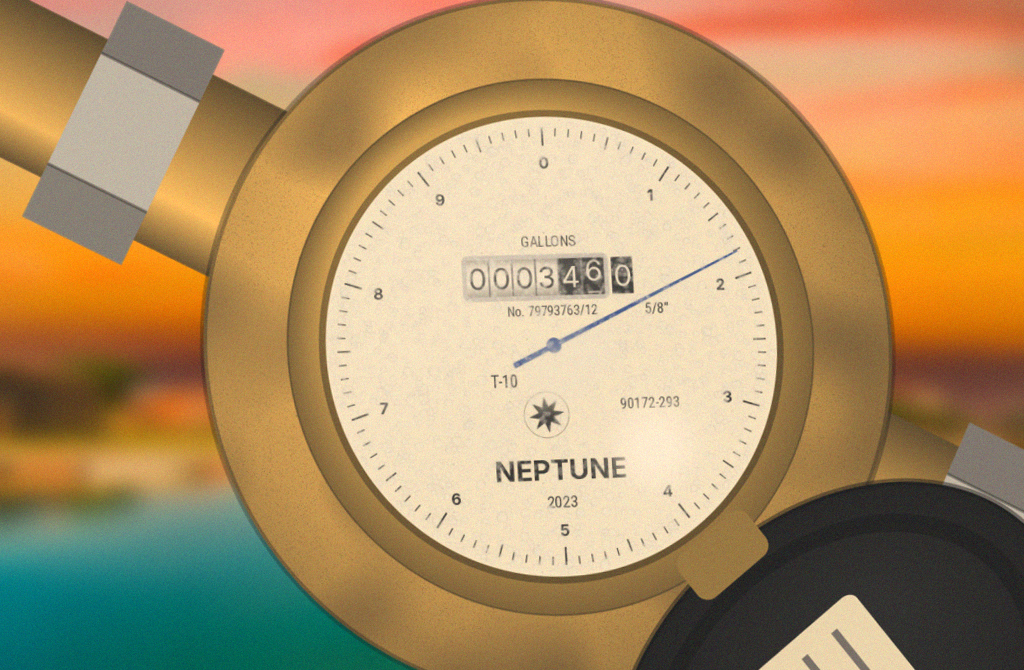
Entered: 3461.8 gal
